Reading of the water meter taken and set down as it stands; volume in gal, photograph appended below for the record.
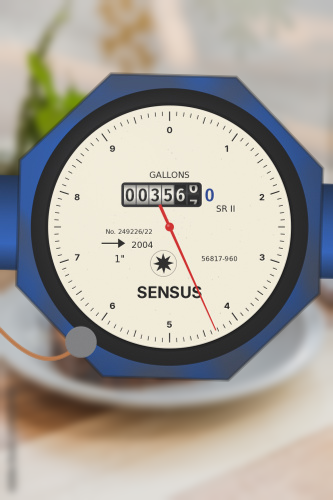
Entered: 35664.3 gal
